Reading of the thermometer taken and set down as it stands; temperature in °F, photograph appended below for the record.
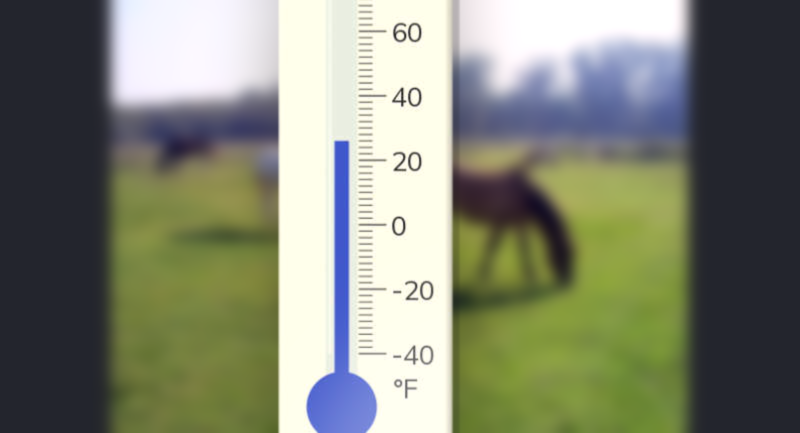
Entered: 26 °F
